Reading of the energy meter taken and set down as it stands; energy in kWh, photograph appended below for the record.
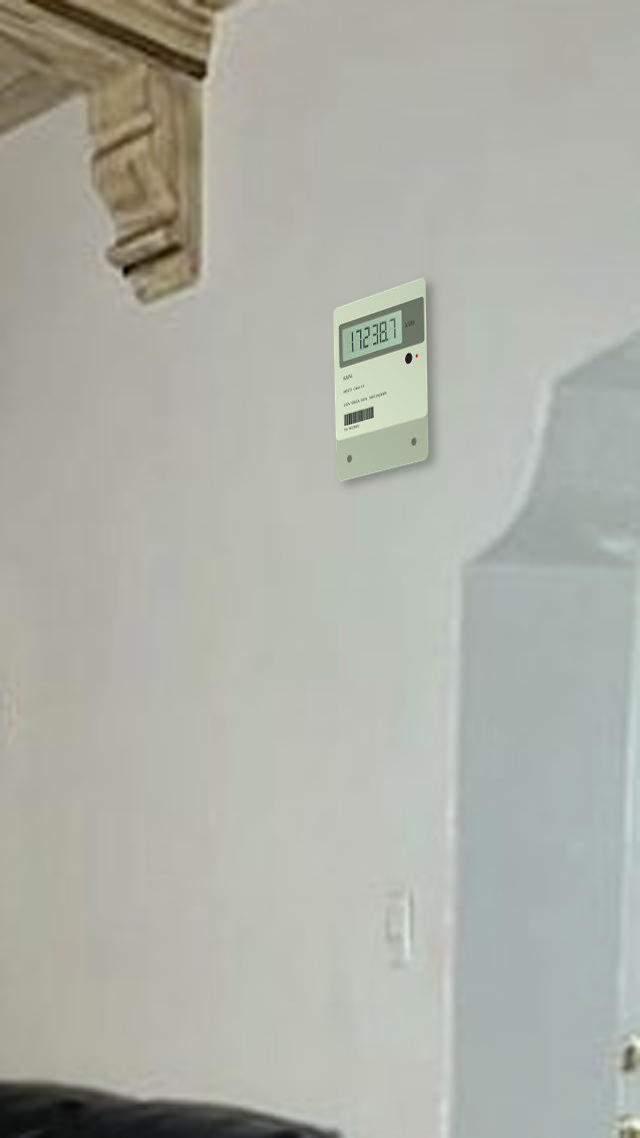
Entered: 17238.7 kWh
